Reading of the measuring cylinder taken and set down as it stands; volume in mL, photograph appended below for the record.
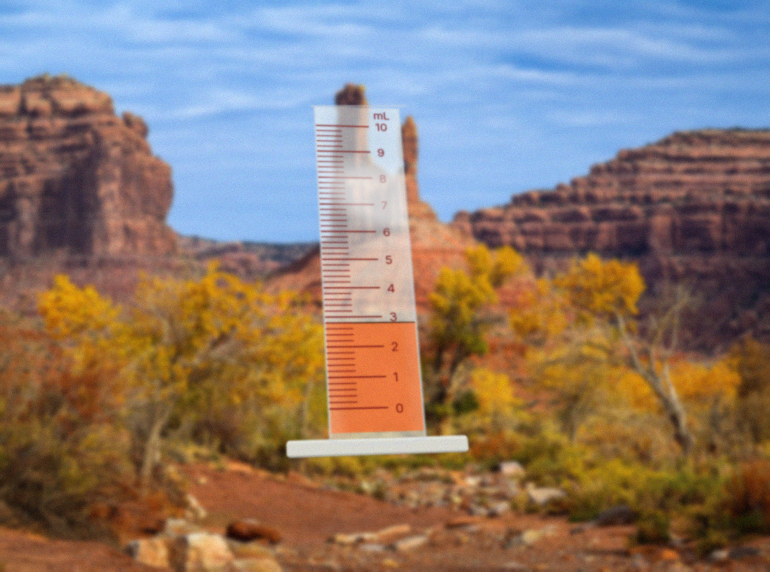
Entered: 2.8 mL
